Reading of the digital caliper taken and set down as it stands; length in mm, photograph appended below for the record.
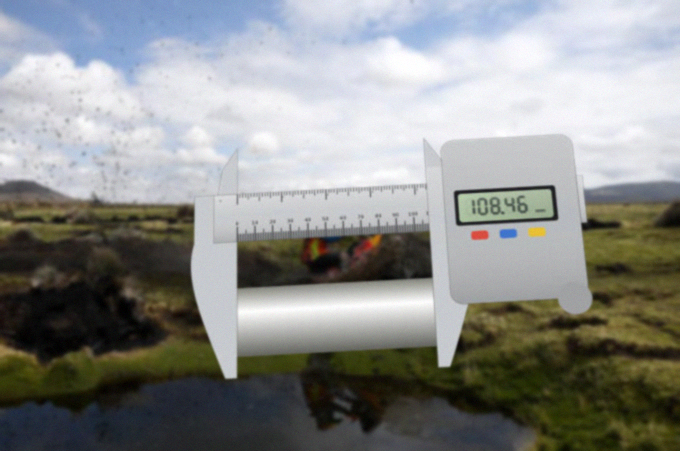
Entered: 108.46 mm
